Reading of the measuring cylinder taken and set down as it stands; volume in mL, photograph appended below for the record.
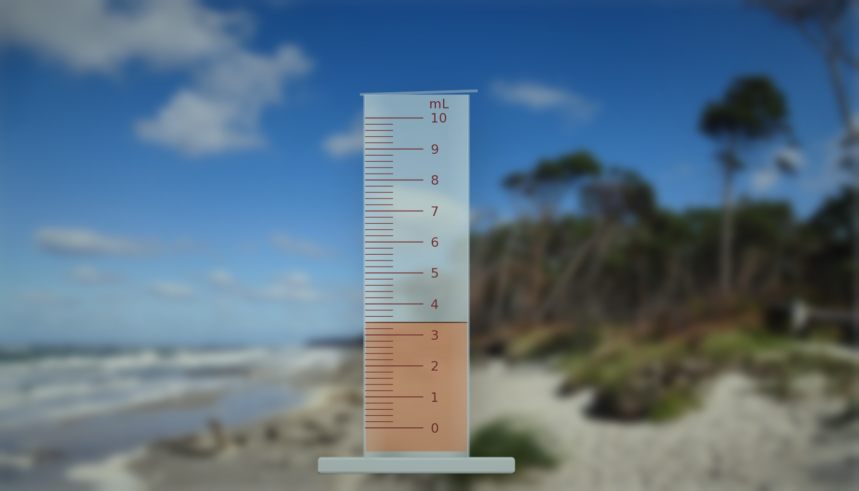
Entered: 3.4 mL
